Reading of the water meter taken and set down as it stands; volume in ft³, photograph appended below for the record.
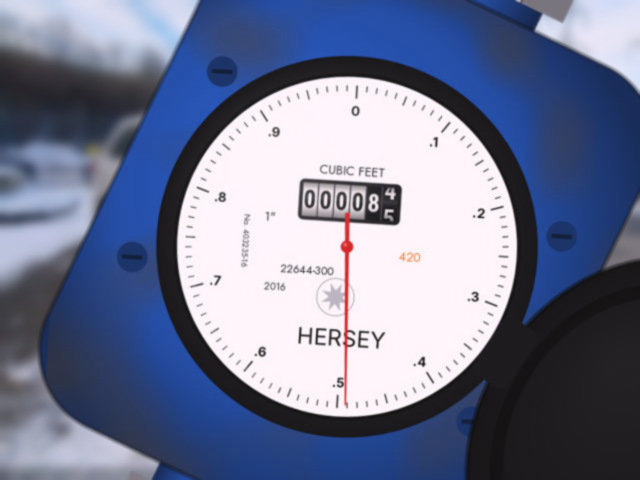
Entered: 84.49 ft³
